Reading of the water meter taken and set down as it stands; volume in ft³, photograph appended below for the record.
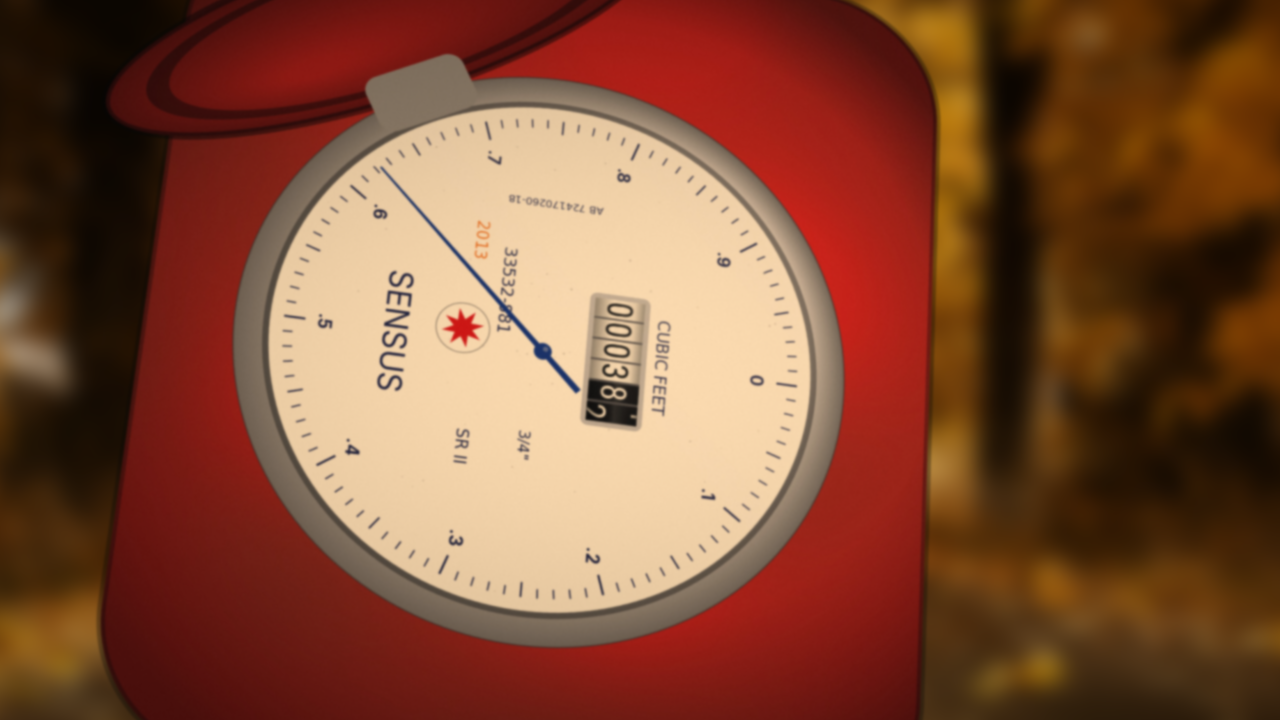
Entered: 381.62 ft³
